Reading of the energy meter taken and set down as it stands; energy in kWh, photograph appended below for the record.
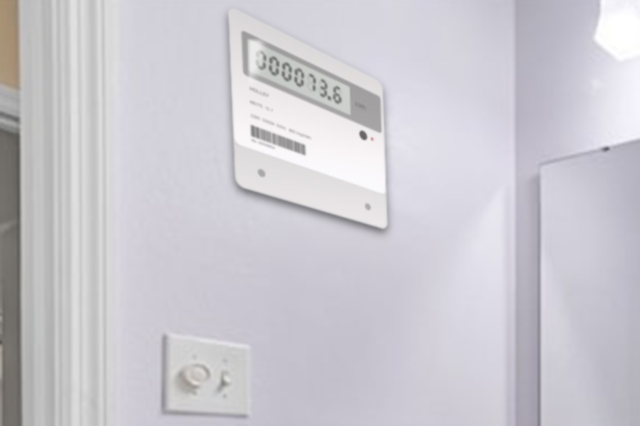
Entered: 73.6 kWh
